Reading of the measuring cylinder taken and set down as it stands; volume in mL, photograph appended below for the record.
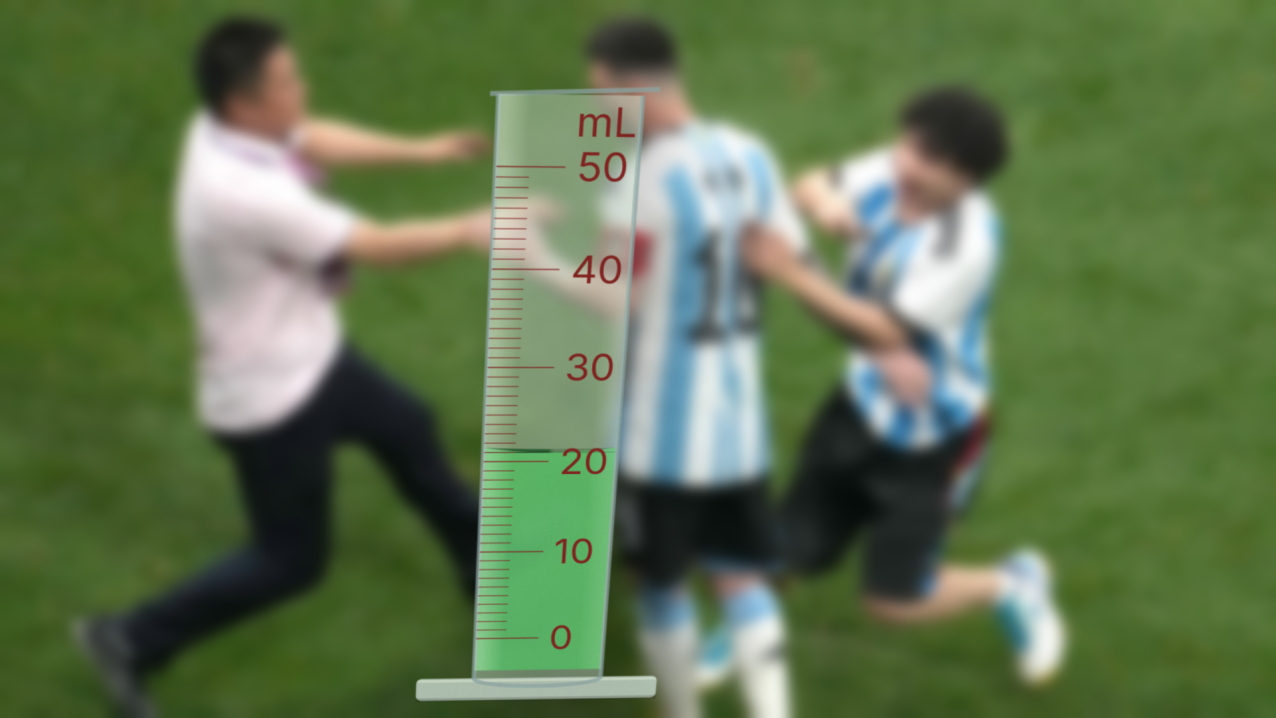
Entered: 21 mL
